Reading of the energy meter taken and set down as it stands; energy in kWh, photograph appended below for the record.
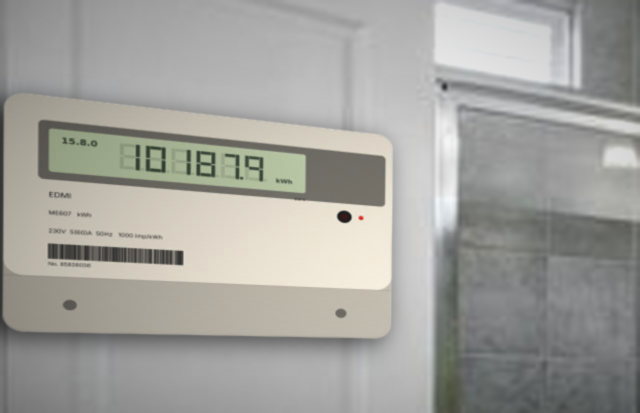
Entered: 10187.9 kWh
